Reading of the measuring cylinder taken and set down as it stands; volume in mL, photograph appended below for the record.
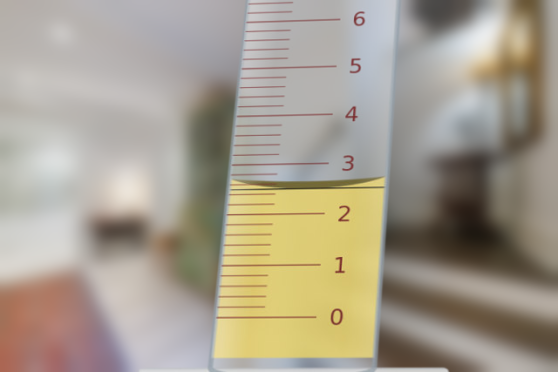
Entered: 2.5 mL
